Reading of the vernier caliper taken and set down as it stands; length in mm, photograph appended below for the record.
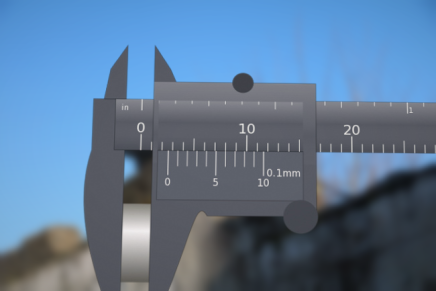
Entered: 2.6 mm
